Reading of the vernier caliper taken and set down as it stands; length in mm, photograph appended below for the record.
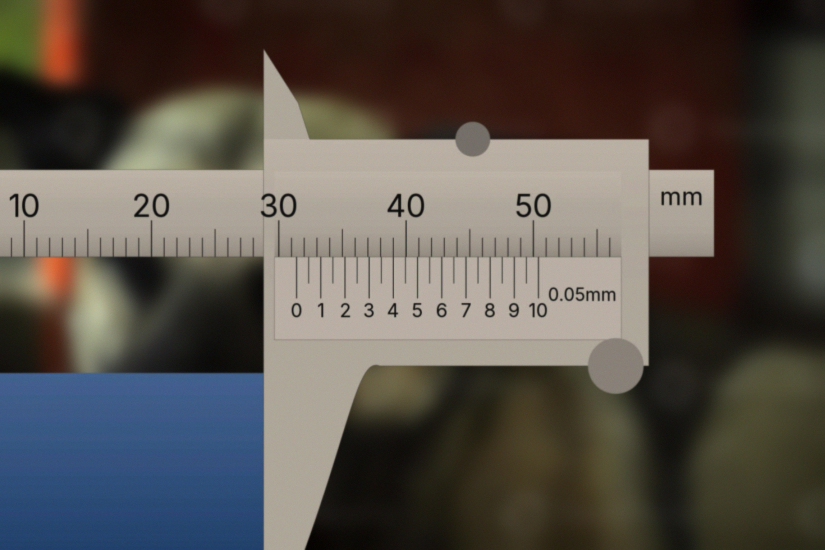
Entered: 31.4 mm
